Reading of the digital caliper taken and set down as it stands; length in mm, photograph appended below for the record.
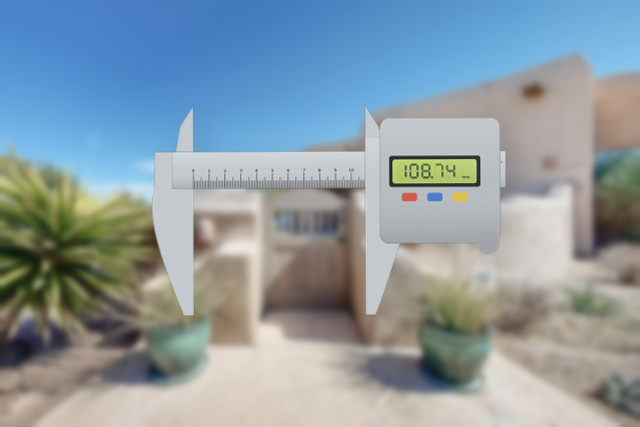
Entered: 108.74 mm
